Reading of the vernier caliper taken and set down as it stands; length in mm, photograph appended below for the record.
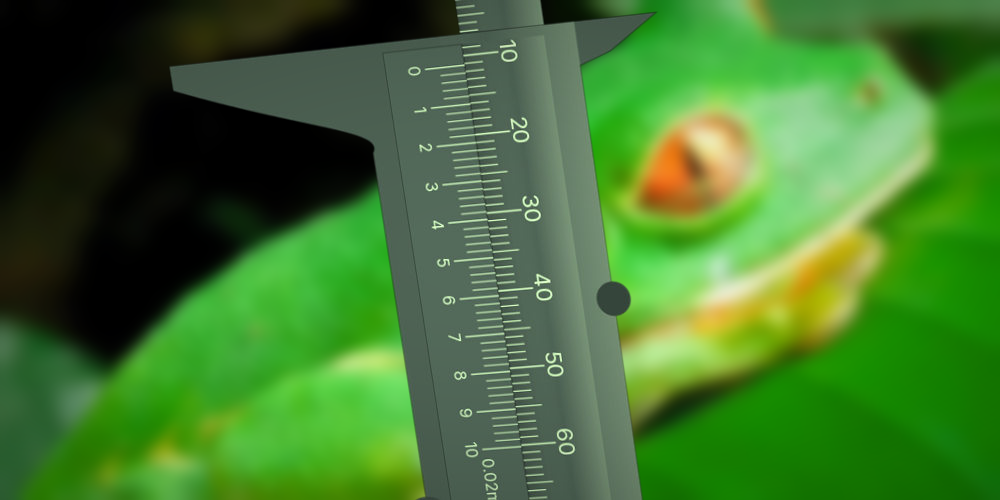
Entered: 11.2 mm
